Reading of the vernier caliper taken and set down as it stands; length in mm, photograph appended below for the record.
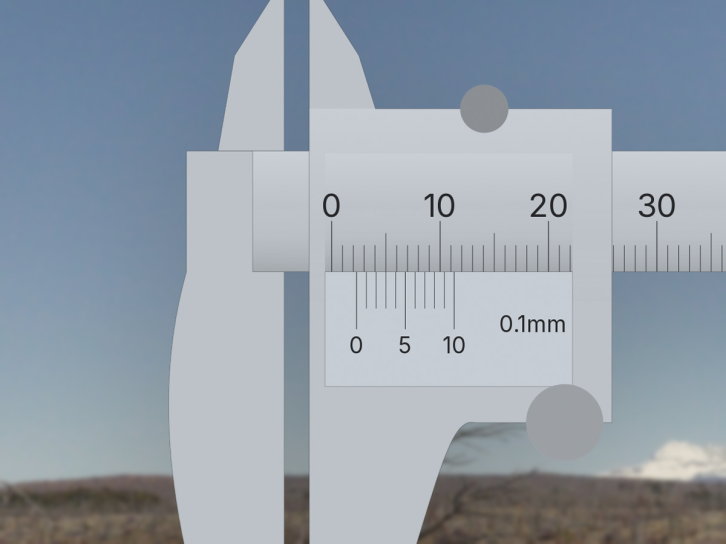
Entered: 2.3 mm
